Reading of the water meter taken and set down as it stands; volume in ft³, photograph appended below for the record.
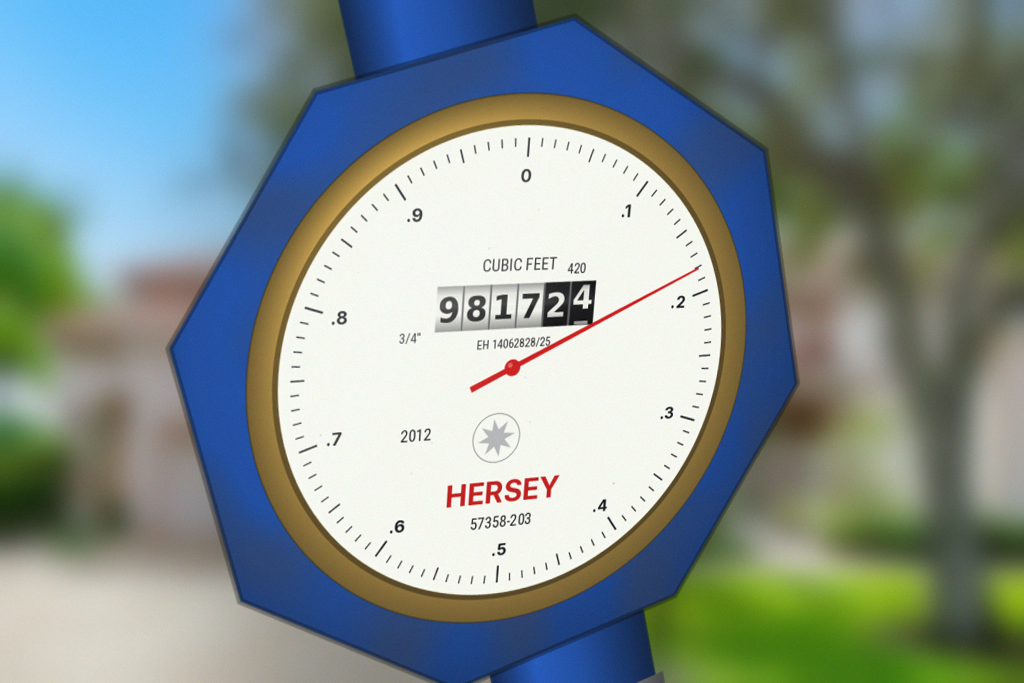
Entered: 981724.18 ft³
